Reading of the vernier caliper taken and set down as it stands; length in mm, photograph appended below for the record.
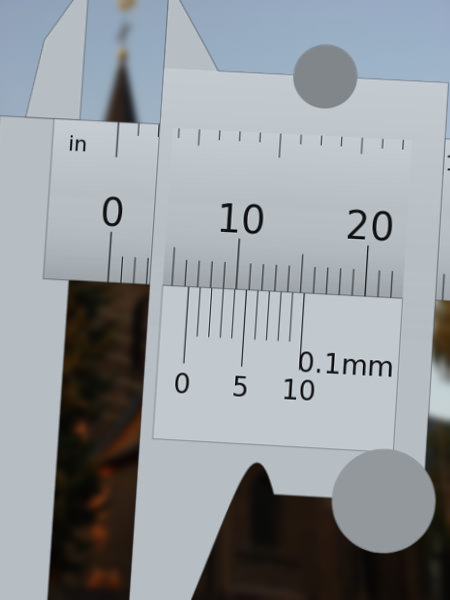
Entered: 6.3 mm
